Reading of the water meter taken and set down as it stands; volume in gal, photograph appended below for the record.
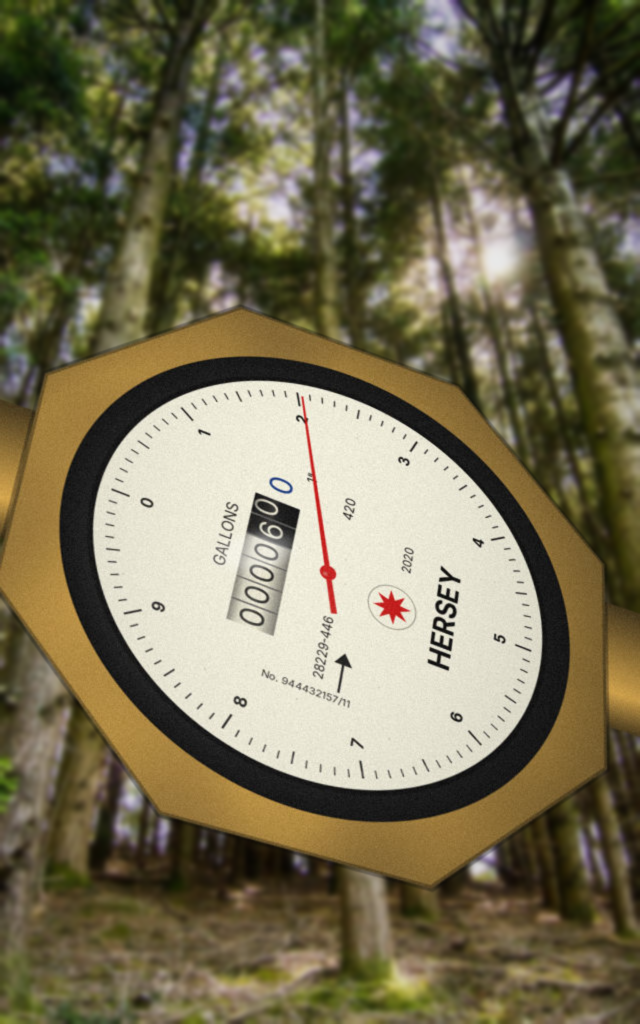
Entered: 602.0 gal
